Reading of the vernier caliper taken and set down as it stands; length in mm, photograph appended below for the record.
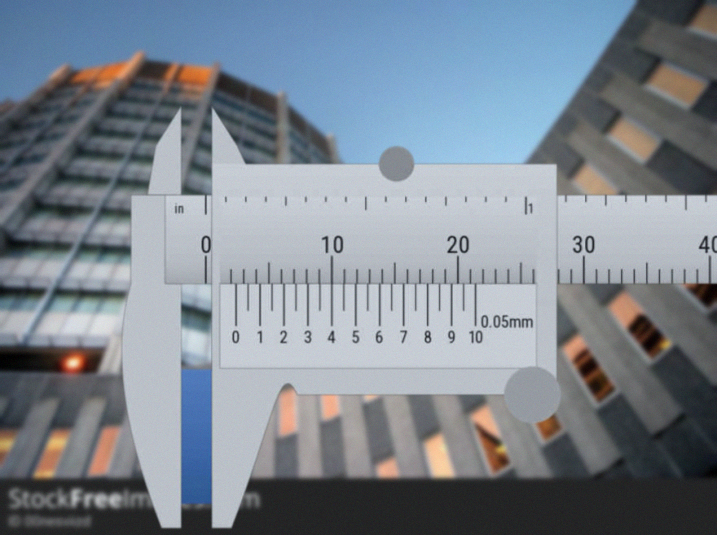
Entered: 2.4 mm
